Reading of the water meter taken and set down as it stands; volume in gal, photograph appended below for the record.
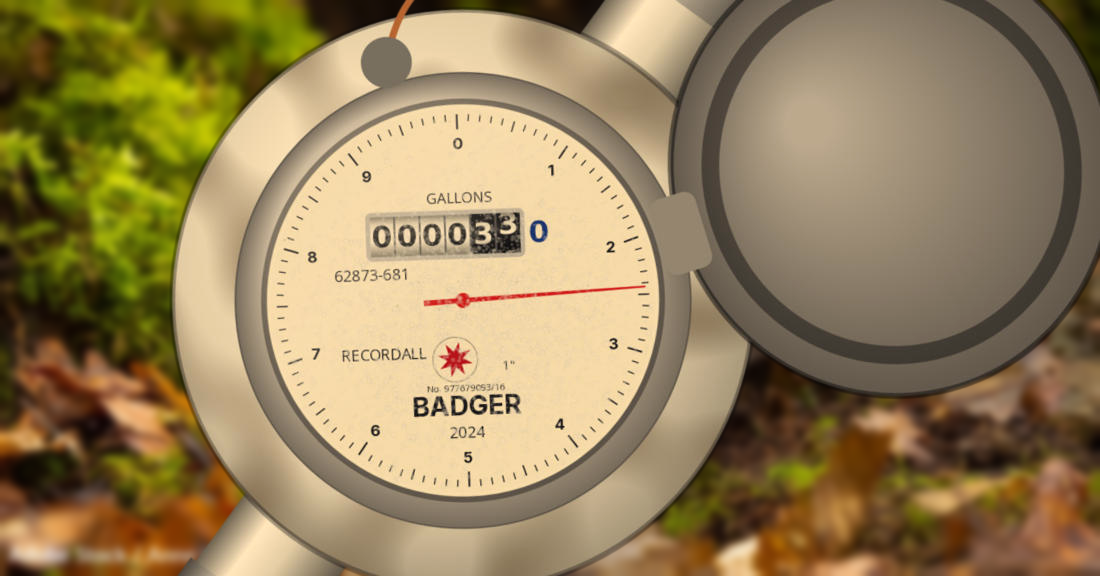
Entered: 332.4 gal
